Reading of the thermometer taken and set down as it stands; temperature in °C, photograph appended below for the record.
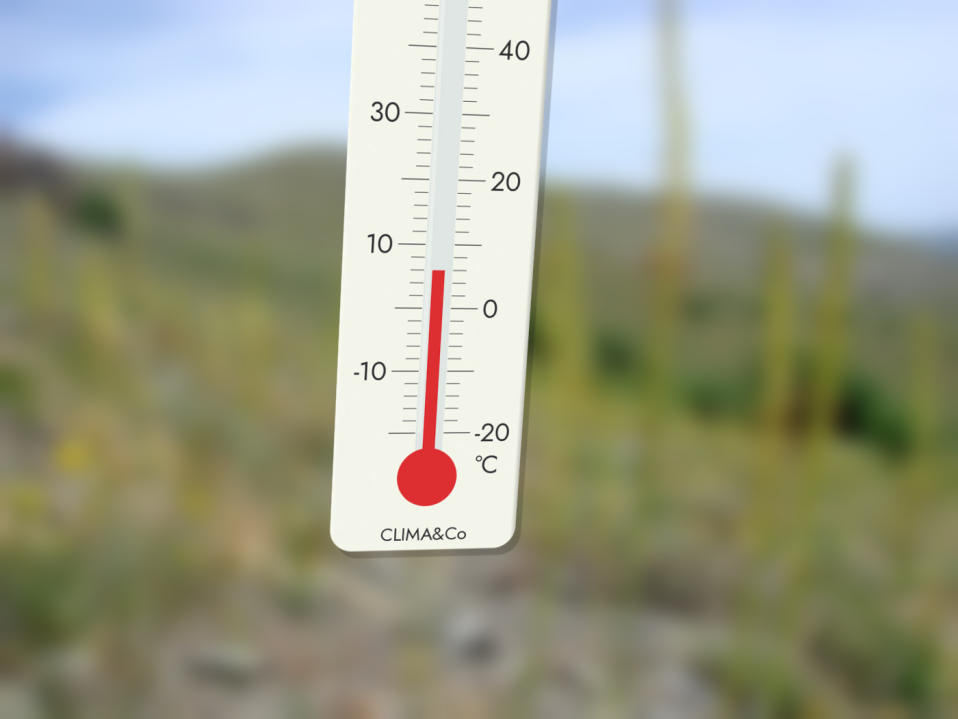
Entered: 6 °C
